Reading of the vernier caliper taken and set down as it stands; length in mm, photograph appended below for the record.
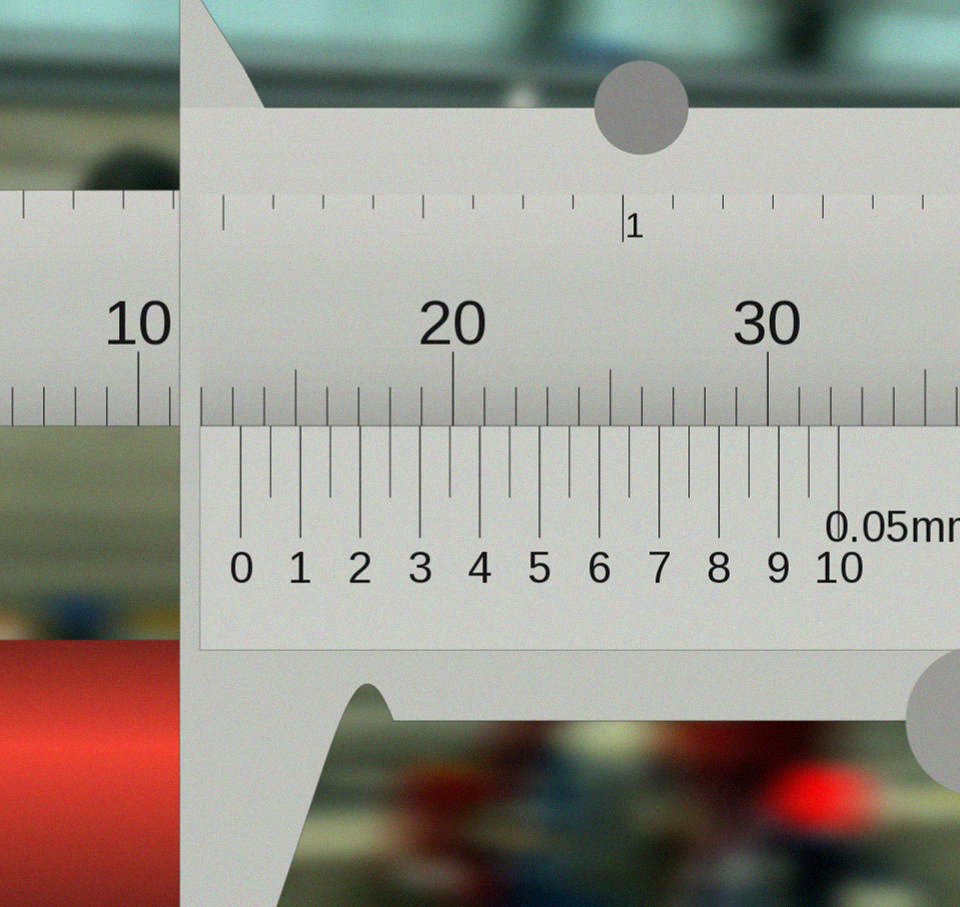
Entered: 13.25 mm
